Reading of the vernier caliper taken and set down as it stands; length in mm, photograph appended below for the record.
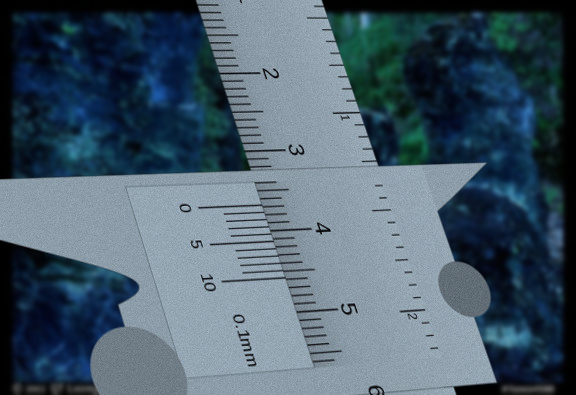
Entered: 36.8 mm
